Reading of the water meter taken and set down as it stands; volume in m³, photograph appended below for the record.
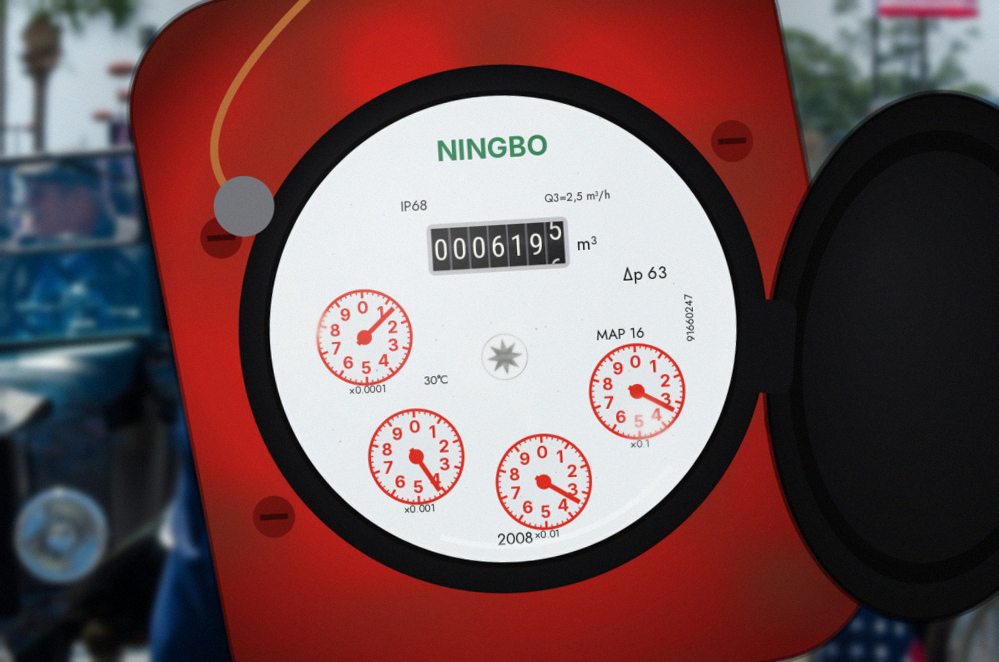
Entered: 6195.3341 m³
